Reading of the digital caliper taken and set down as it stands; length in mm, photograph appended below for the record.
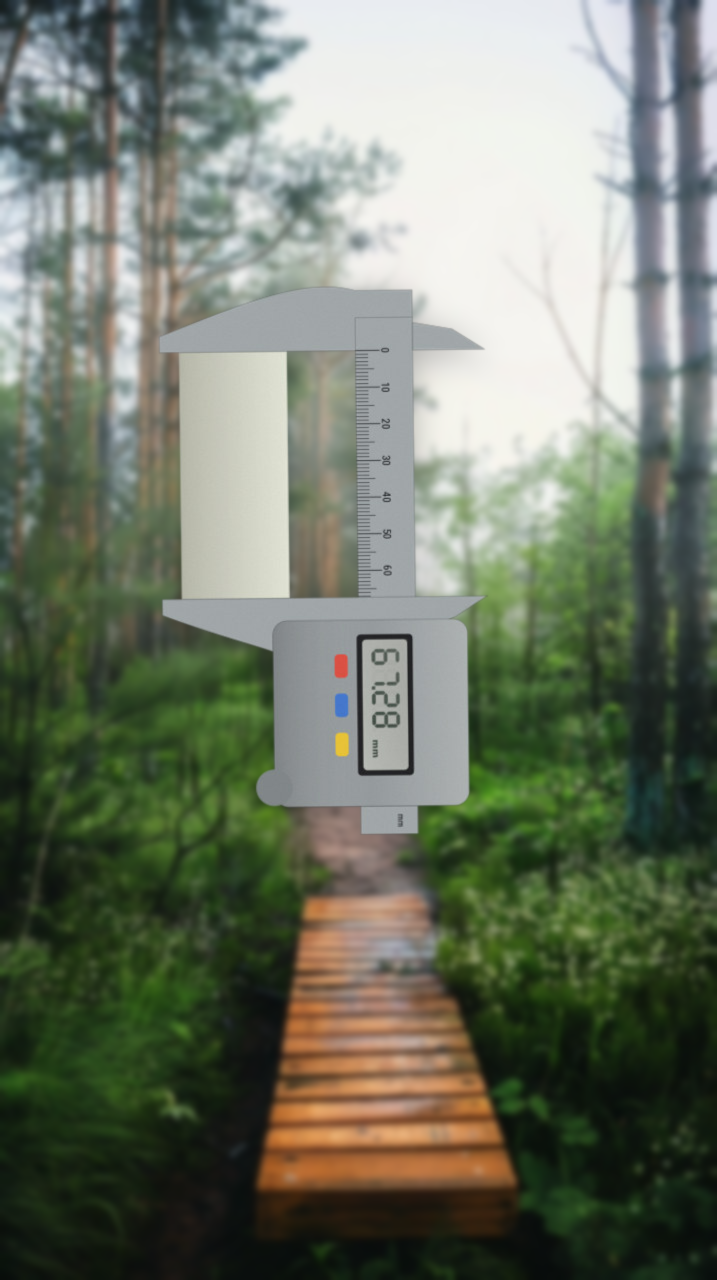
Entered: 67.28 mm
